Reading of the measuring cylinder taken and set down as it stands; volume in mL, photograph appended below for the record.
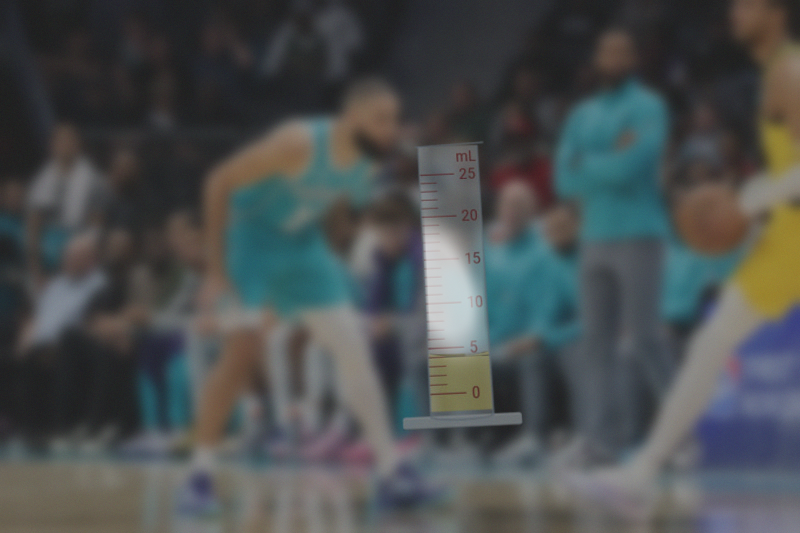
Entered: 4 mL
